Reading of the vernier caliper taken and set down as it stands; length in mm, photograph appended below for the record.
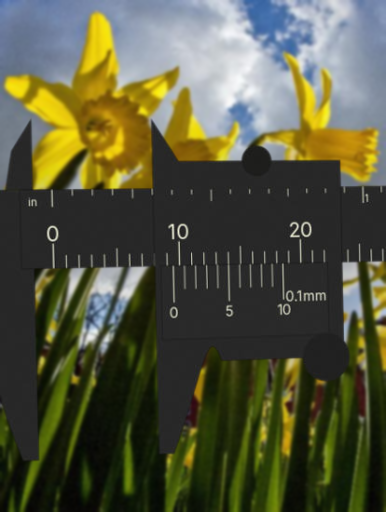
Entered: 9.5 mm
